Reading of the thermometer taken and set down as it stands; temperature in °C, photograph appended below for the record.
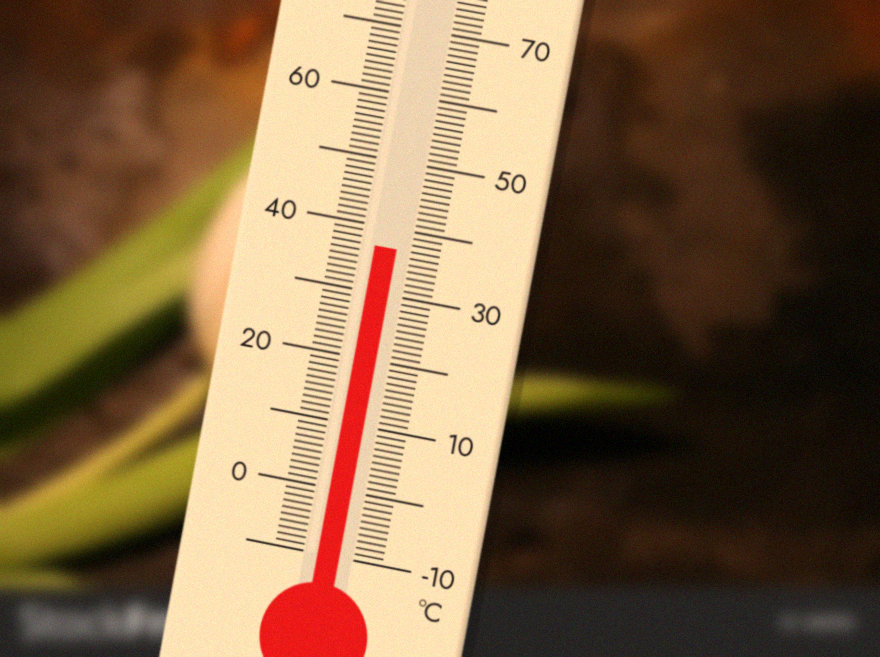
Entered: 37 °C
